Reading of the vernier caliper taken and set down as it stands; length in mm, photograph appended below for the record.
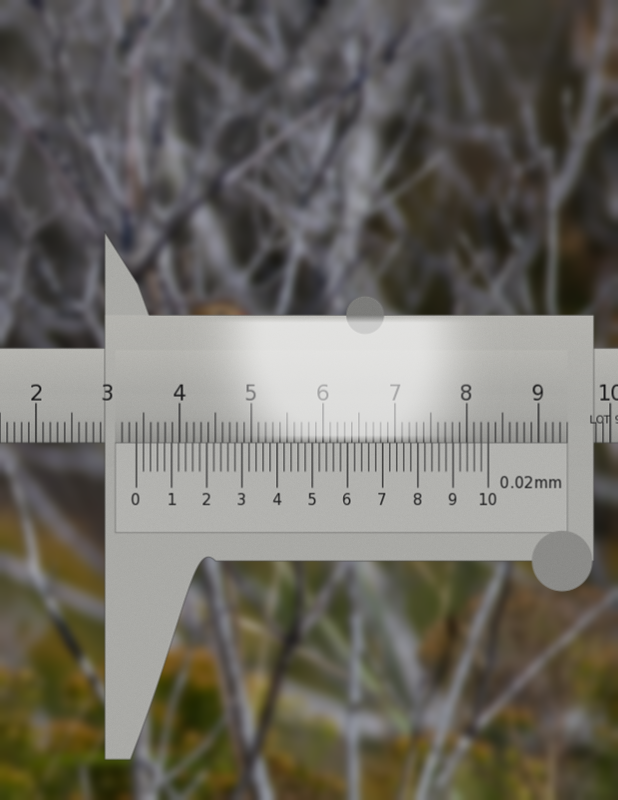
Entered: 34.0 mm
